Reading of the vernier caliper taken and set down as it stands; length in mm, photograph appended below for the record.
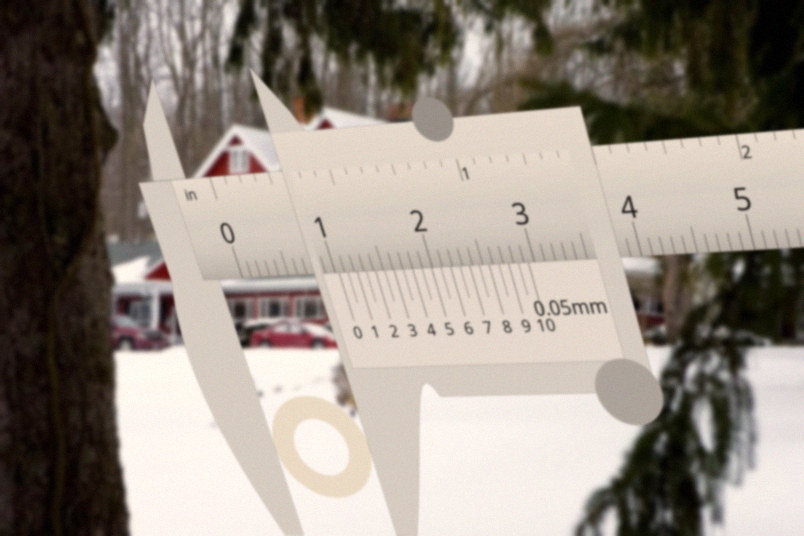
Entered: 10.4 mm
